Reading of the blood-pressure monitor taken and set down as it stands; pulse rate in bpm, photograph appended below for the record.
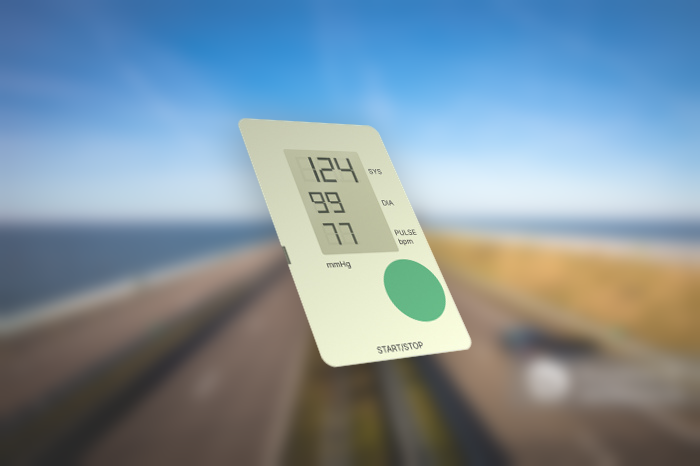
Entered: 77 bpm
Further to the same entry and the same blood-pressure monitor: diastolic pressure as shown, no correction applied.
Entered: 99 mmHg
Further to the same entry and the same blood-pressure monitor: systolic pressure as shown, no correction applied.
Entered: 124 mmHg
